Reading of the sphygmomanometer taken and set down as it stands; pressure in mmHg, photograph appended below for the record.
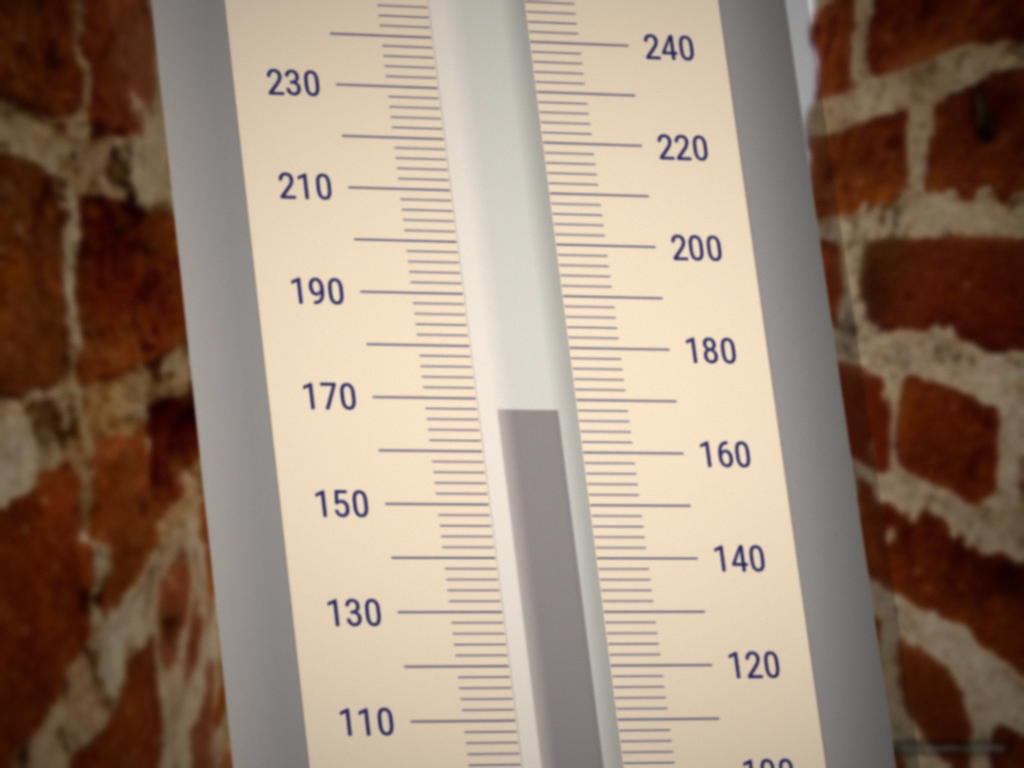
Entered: 168 mmHg
